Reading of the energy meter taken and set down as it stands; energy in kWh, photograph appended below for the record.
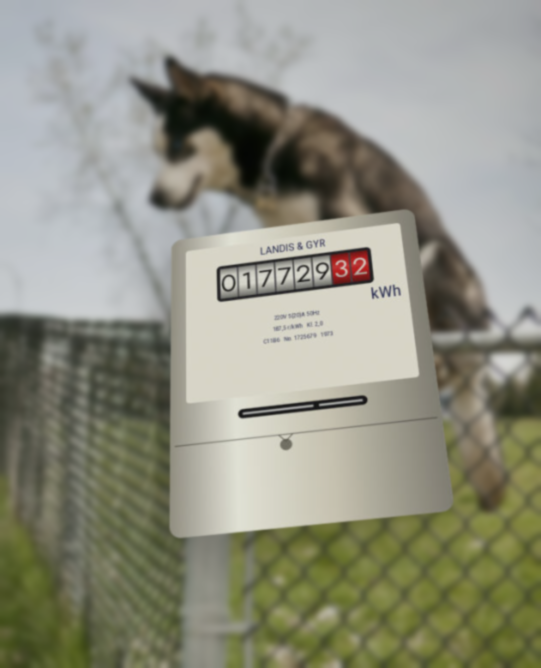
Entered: 17729.32 kWh
